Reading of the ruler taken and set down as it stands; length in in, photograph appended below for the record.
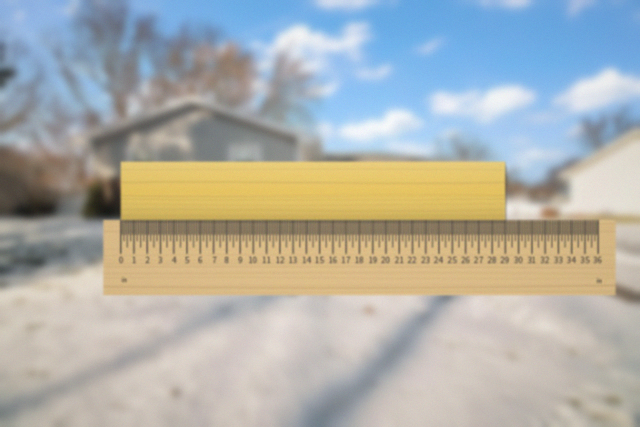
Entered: 29 in
